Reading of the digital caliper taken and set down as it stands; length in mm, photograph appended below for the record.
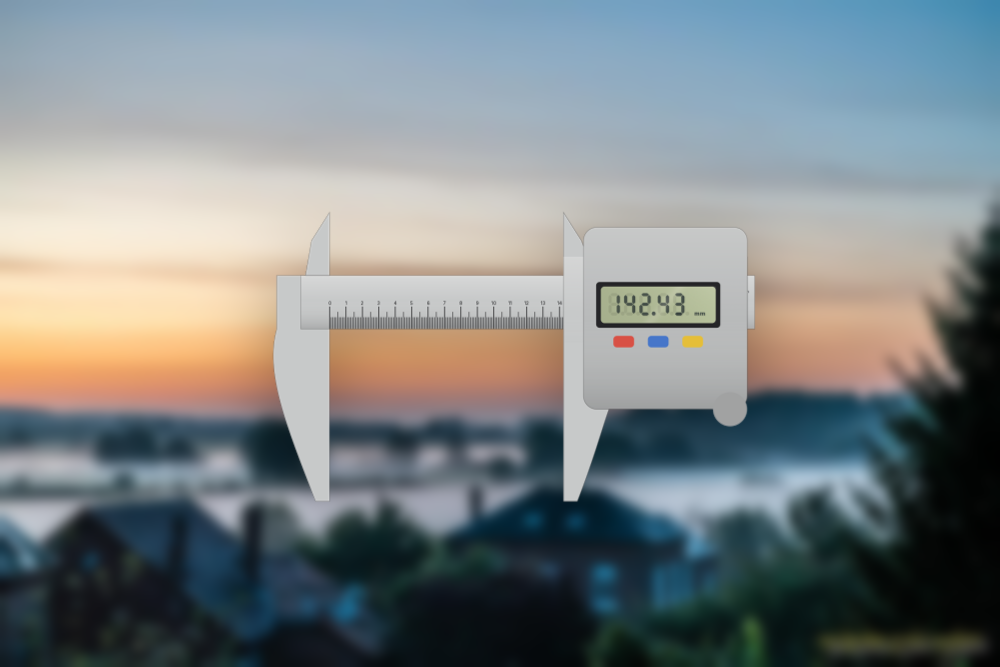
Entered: 142.43 mm
